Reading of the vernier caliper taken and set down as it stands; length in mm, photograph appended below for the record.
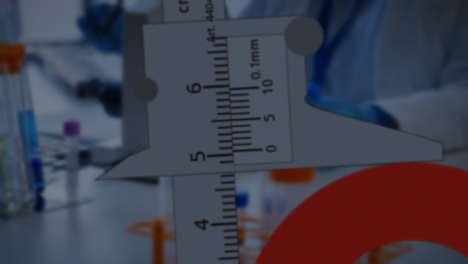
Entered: 50.5 mm
